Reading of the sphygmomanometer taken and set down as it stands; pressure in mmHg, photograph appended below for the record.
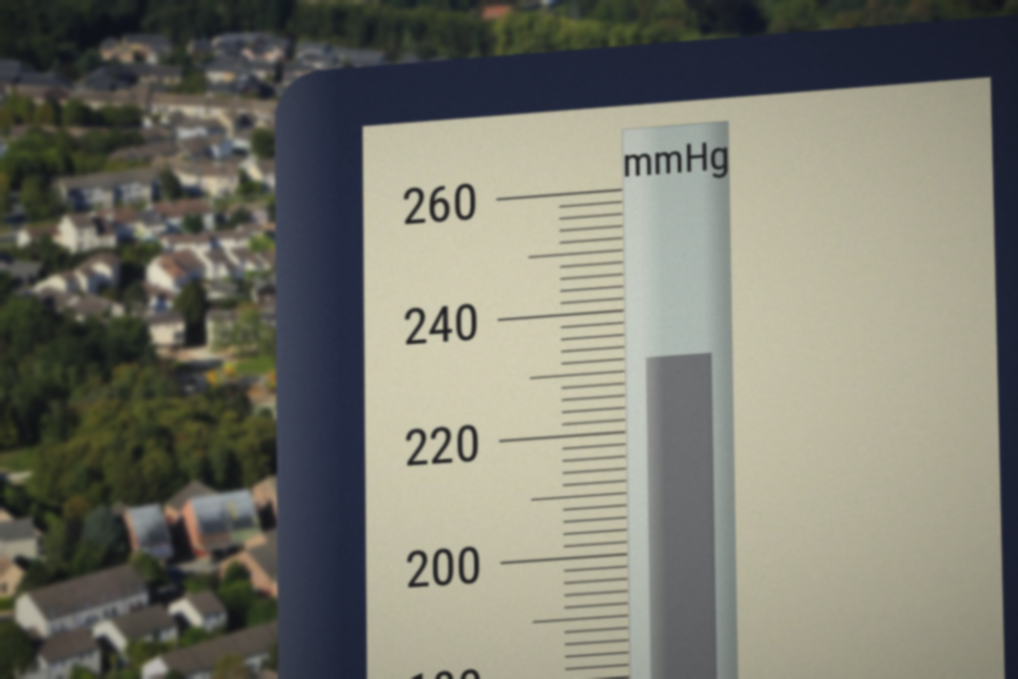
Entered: 232 mmHg
